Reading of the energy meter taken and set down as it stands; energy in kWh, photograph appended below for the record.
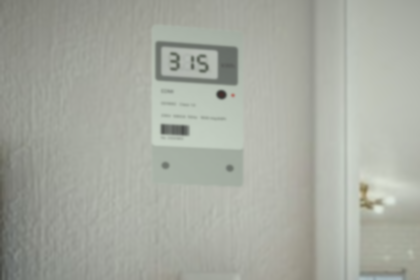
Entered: 315 kWh
